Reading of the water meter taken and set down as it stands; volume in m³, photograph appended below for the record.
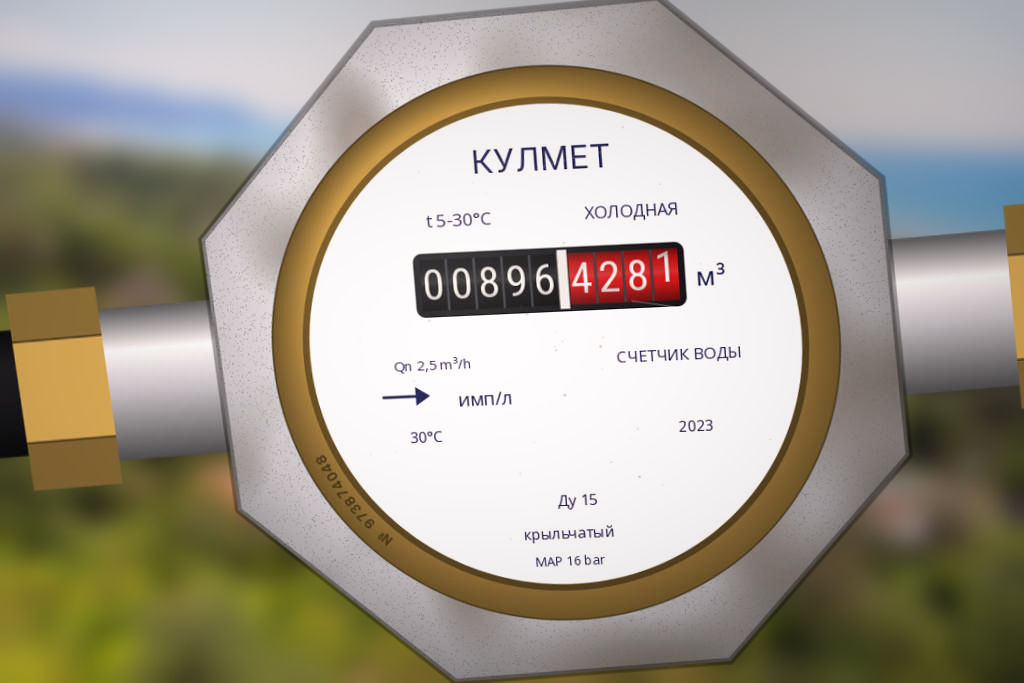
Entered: 896.4281 m³
